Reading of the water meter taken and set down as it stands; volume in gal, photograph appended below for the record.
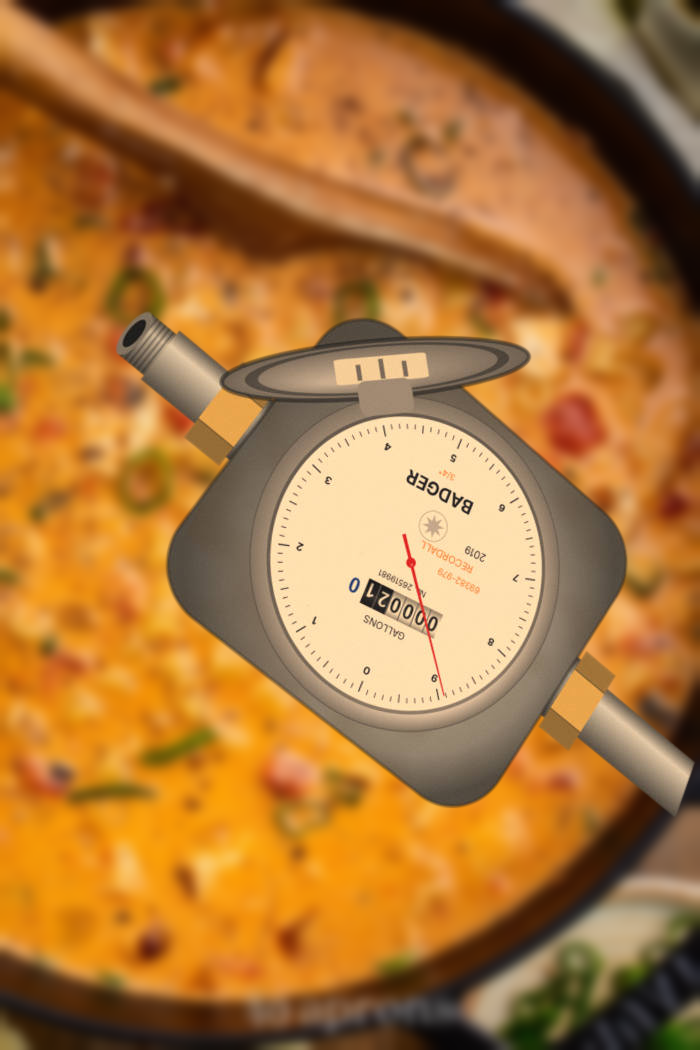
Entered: 208.9 gal
